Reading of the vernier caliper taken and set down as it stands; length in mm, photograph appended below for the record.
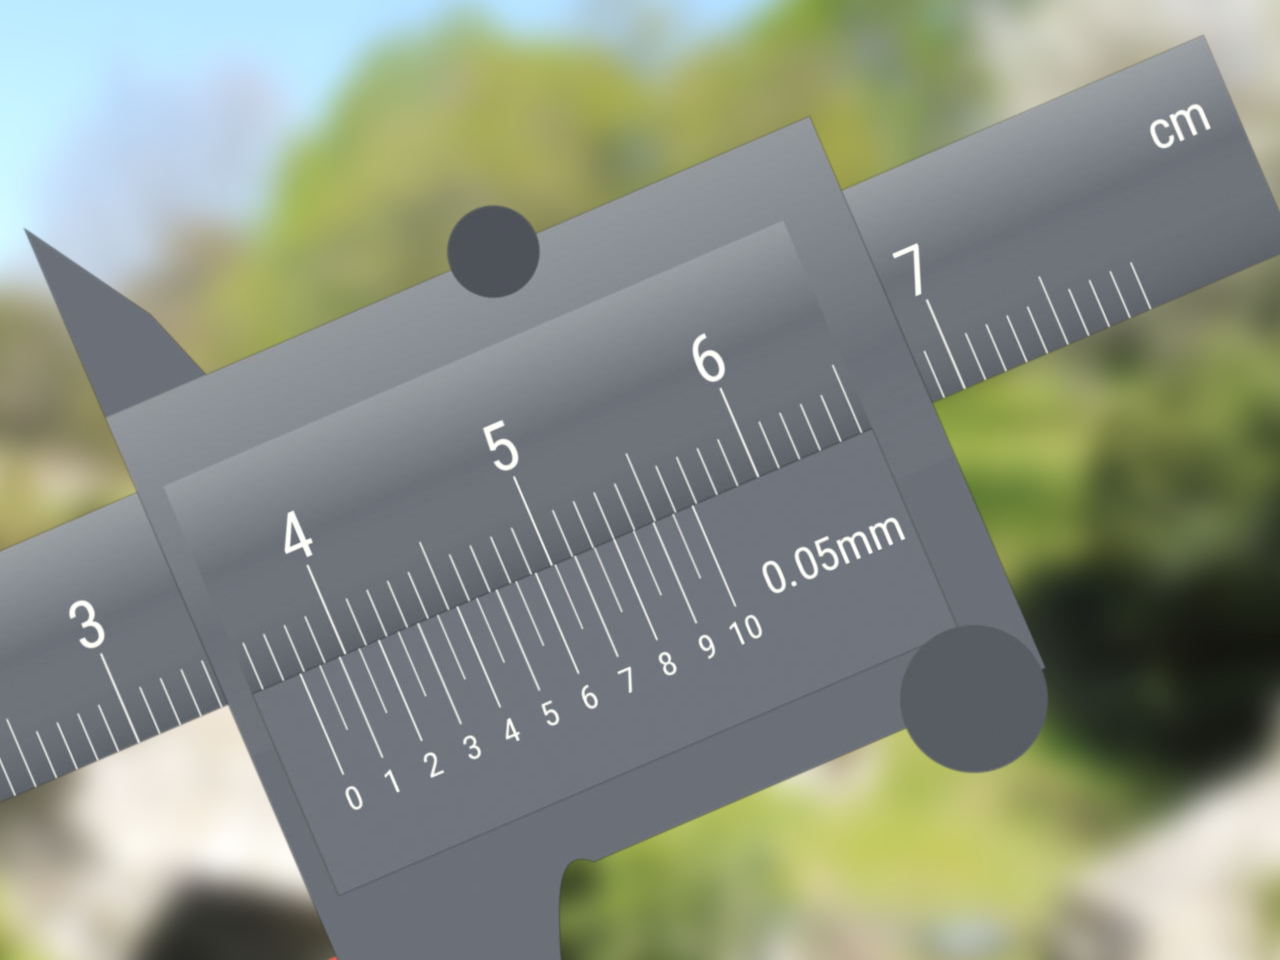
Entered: 37.8 mm
